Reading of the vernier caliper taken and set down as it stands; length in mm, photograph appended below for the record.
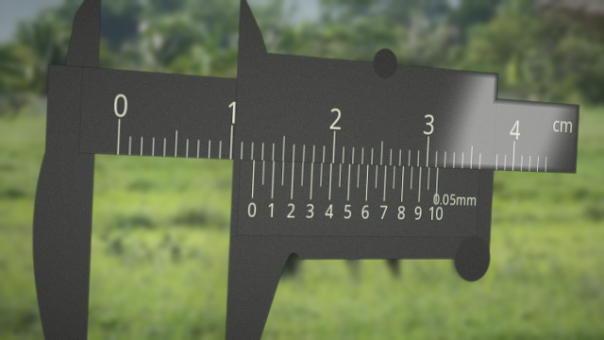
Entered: 12.2 mm
